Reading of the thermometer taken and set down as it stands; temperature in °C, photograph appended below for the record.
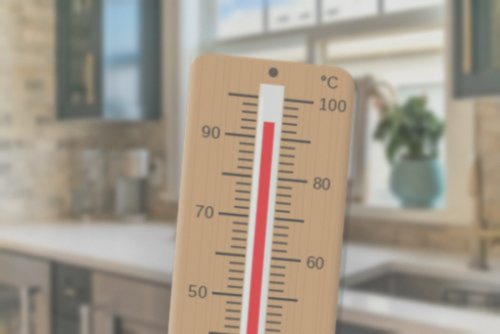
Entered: 94 °C
